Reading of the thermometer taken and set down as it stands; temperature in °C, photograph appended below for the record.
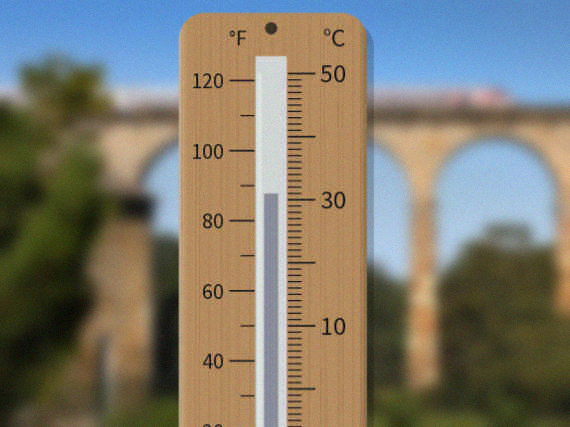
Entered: 31 °C
